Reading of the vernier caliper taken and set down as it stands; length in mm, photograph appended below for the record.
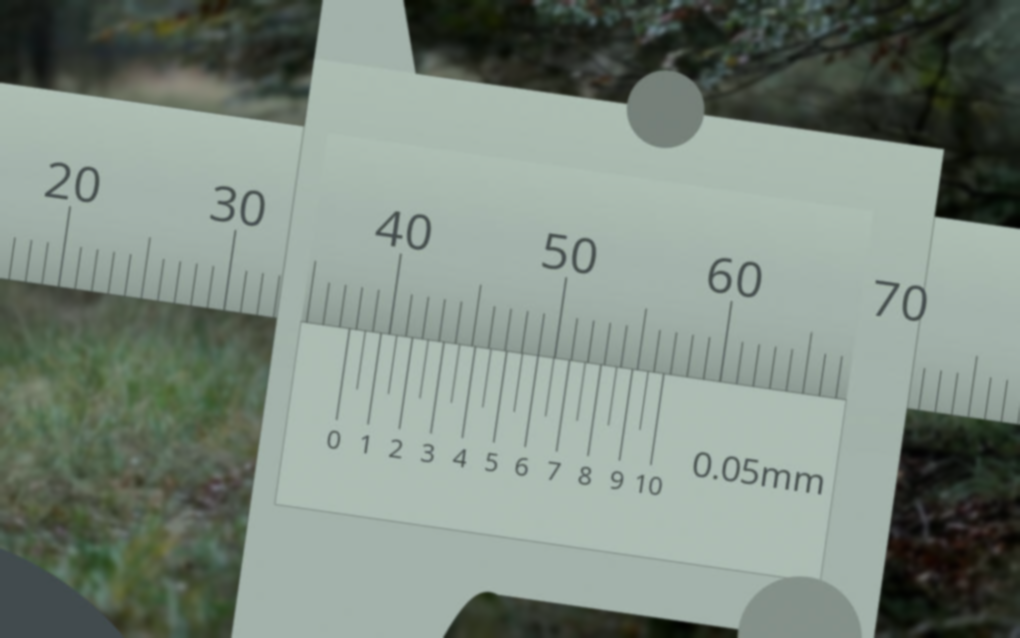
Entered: 37.6 mm
